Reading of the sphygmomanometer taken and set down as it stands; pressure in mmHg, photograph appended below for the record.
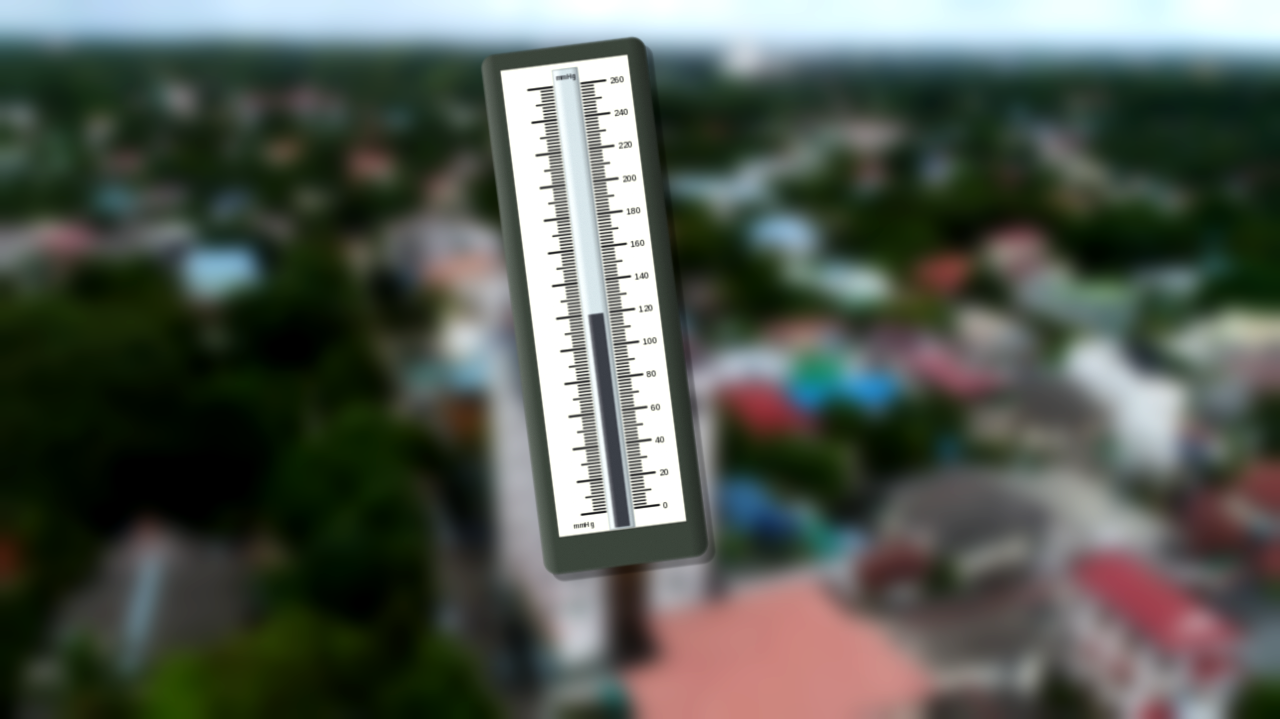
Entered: 120 mmHg
